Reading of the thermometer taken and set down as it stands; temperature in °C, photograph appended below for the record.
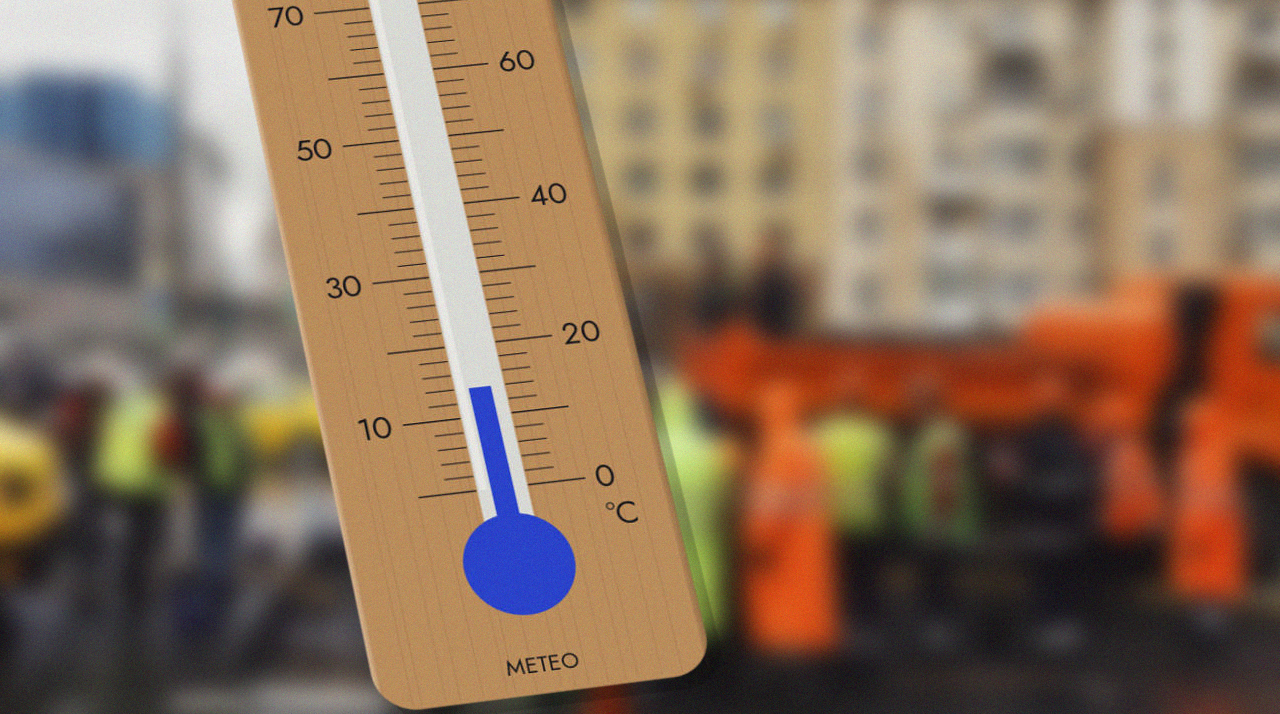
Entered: 14 °C
